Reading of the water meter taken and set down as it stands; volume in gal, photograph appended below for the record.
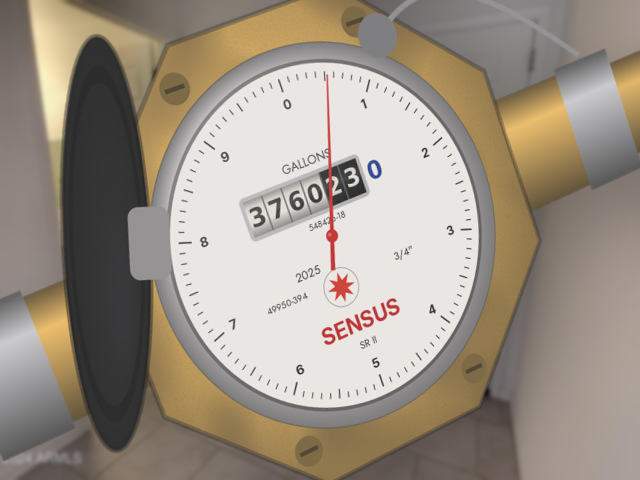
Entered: 3760230.5 gal
